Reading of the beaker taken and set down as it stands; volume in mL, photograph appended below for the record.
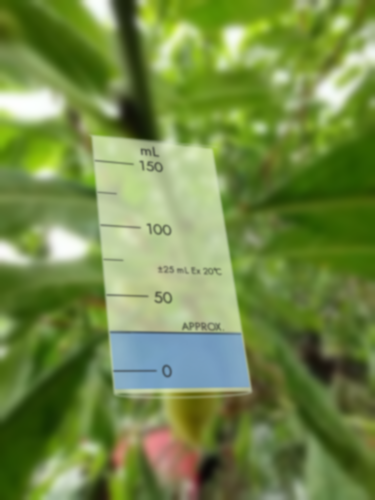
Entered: 25 mL
